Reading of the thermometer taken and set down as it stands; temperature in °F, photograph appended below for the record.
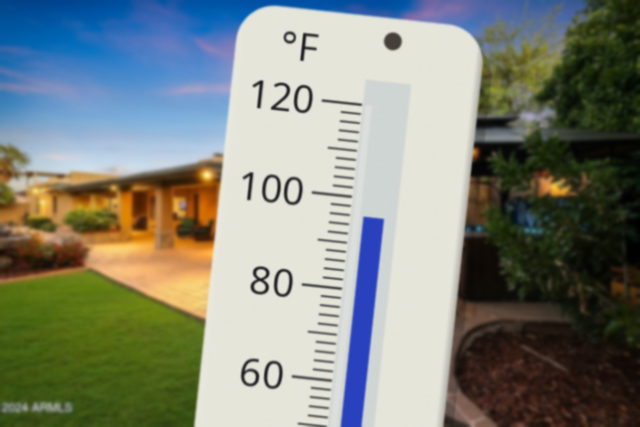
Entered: 96 °F
